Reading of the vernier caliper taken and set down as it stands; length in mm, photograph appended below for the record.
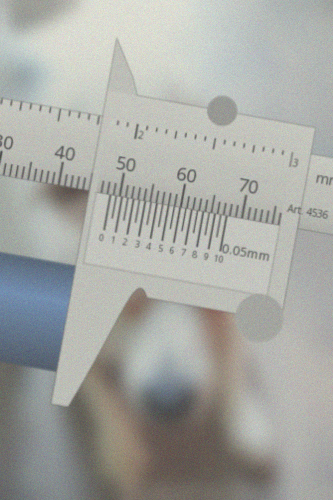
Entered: 48.5 mm
